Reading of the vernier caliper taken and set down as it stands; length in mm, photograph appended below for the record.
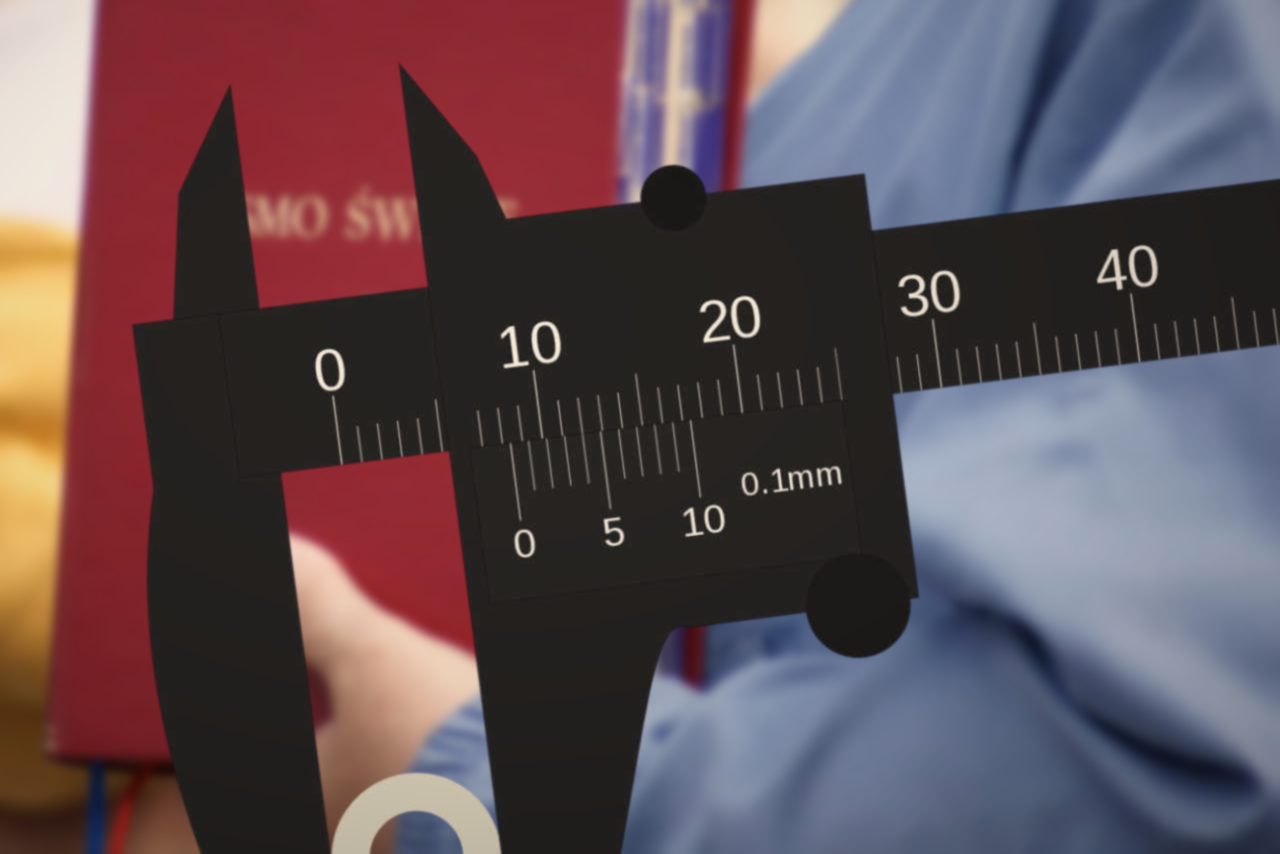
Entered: 8.4 mm
